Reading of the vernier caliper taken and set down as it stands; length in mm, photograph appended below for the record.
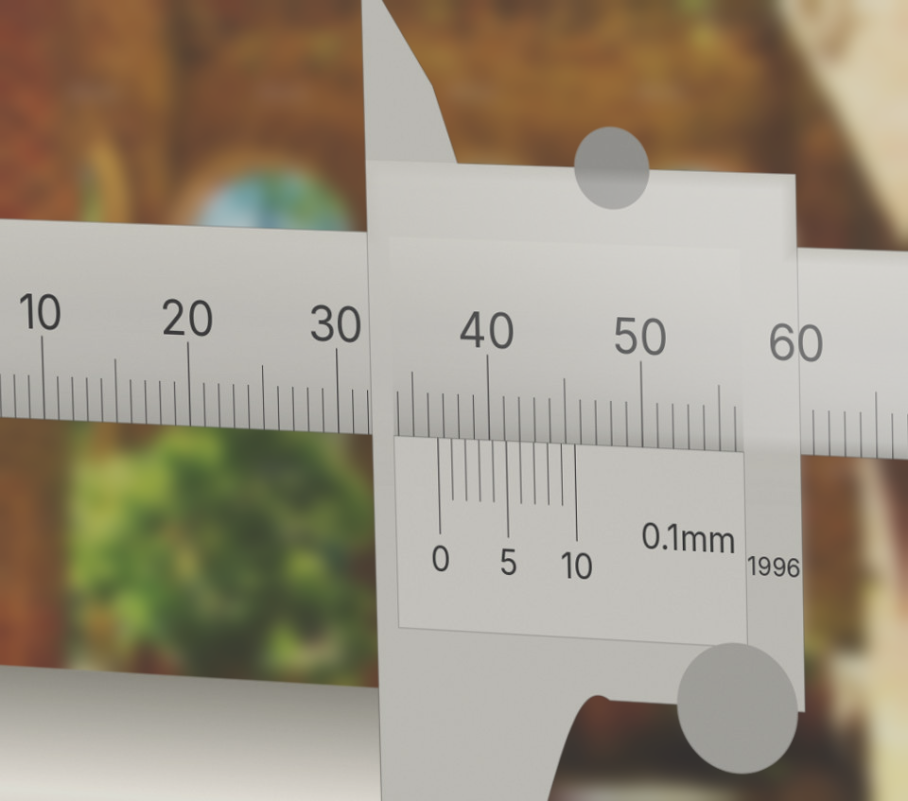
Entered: 36.6 mm
